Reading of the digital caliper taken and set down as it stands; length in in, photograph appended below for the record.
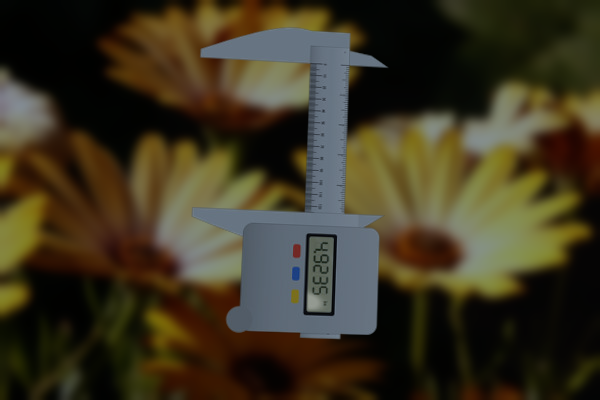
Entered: 4.9235 in
